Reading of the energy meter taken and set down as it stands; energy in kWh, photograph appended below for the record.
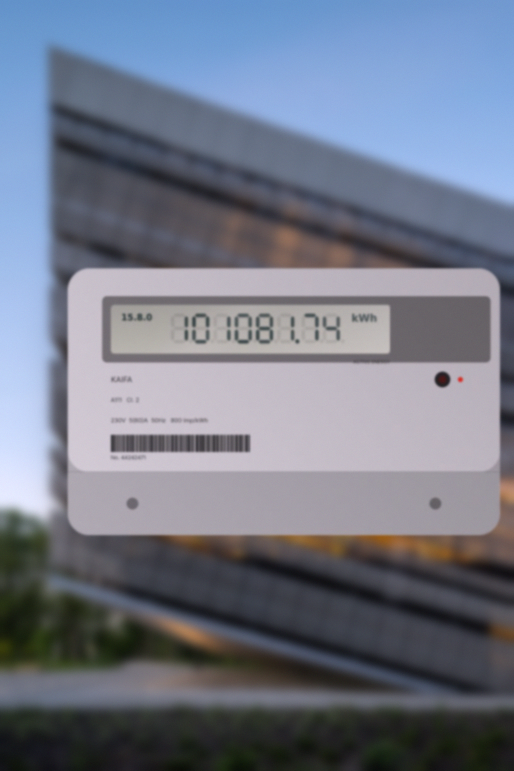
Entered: 101081.74 kWh
